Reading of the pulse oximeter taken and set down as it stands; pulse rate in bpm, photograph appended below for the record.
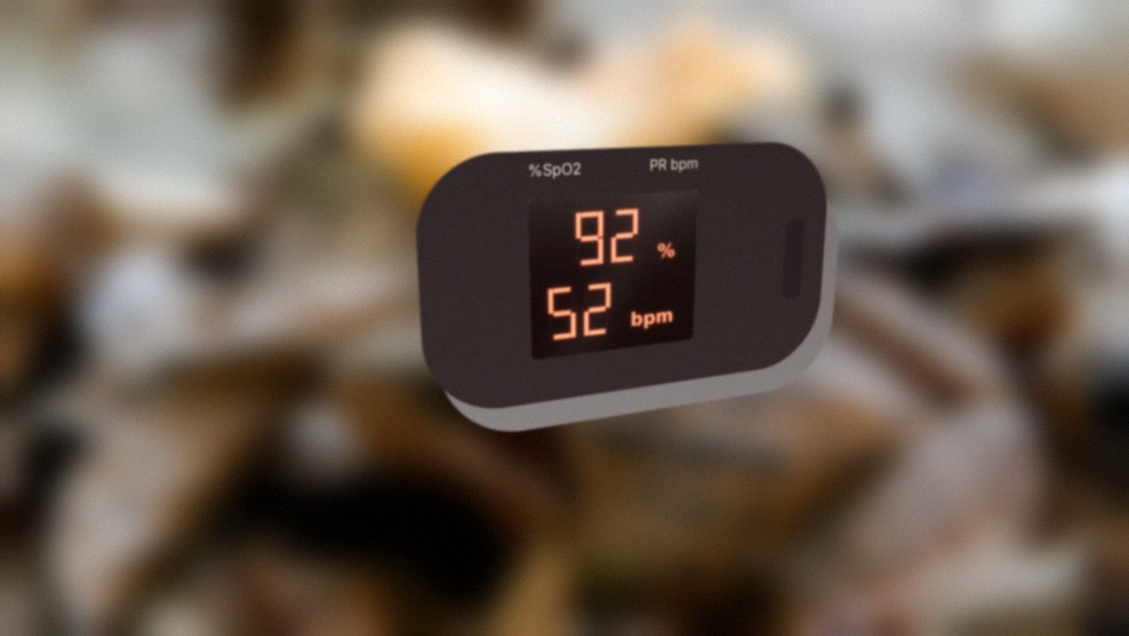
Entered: 52 bpm
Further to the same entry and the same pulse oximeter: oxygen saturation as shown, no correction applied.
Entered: 92 %
